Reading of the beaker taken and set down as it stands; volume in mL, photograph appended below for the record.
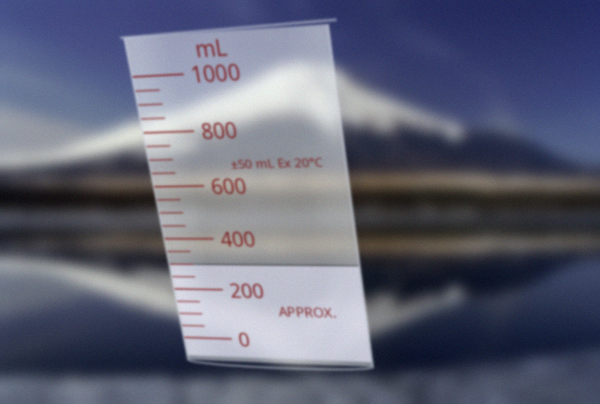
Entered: 300 mL
